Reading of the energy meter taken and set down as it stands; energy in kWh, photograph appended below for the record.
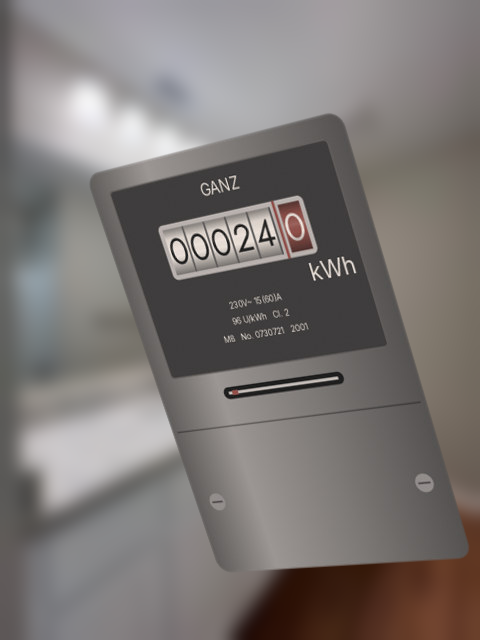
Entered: 24.0 kWh
